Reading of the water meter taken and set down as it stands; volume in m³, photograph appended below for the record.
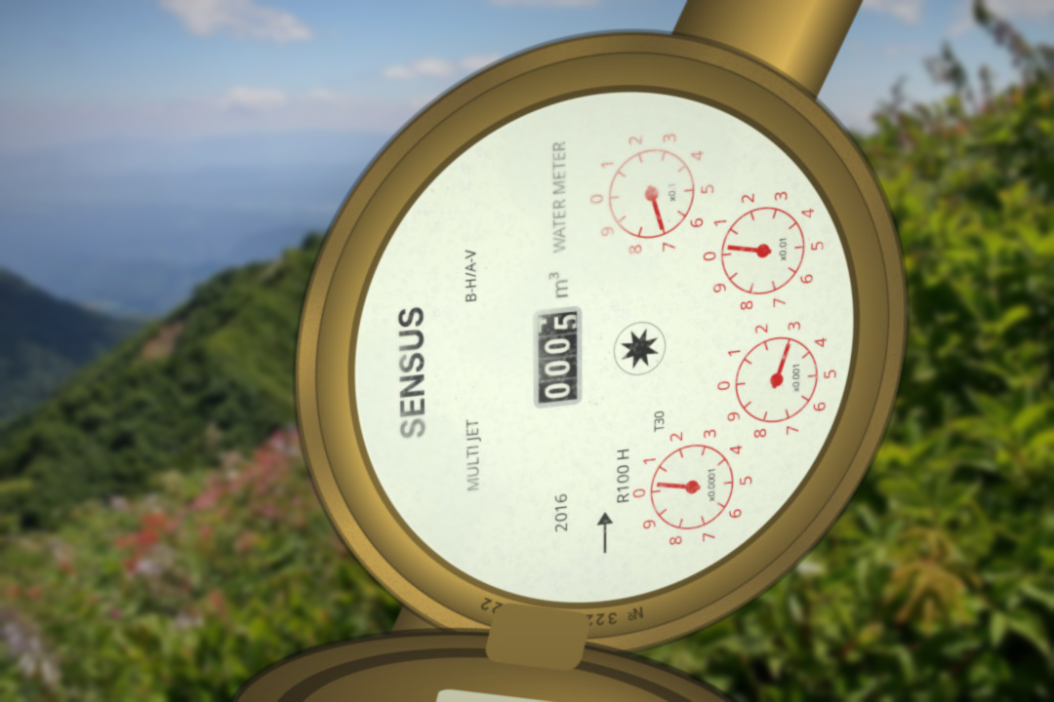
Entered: 4.7030 m³
